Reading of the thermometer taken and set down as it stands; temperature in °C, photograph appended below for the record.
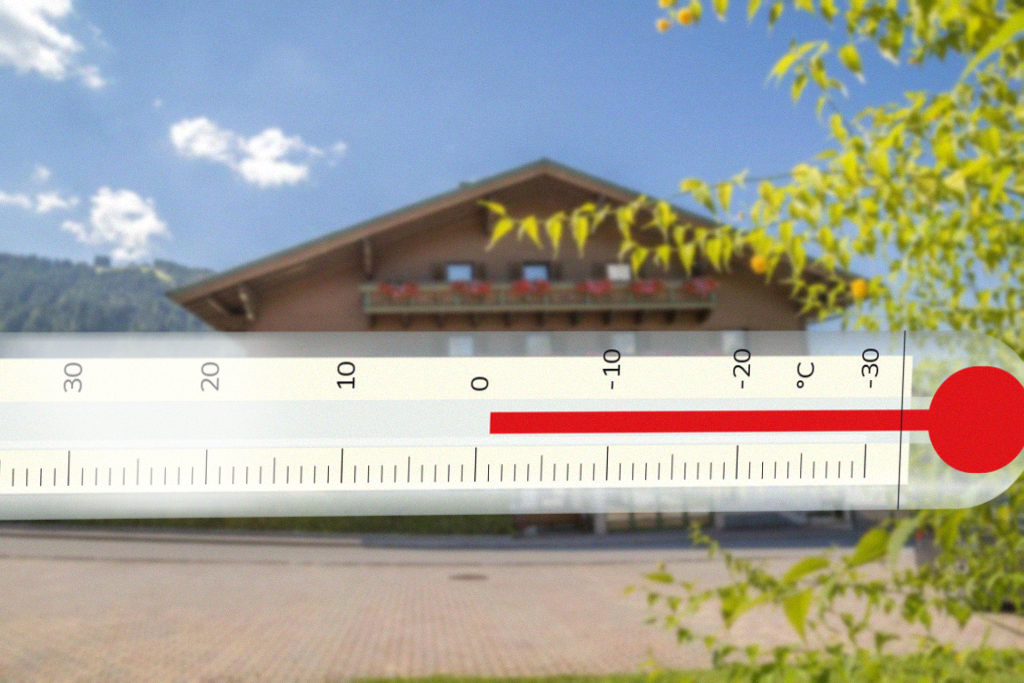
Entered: -1 °C
